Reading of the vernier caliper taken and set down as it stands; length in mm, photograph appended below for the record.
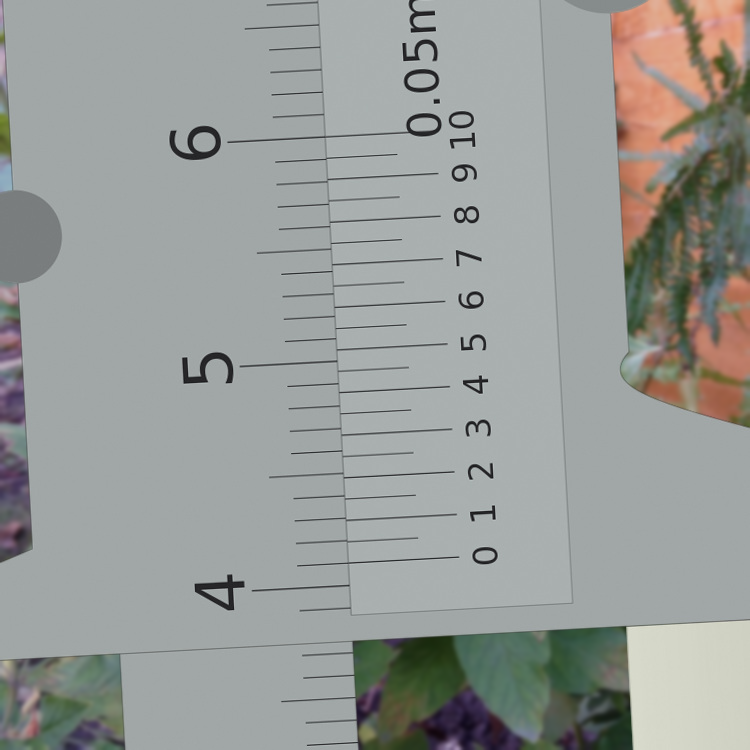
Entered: 41.00 mm
